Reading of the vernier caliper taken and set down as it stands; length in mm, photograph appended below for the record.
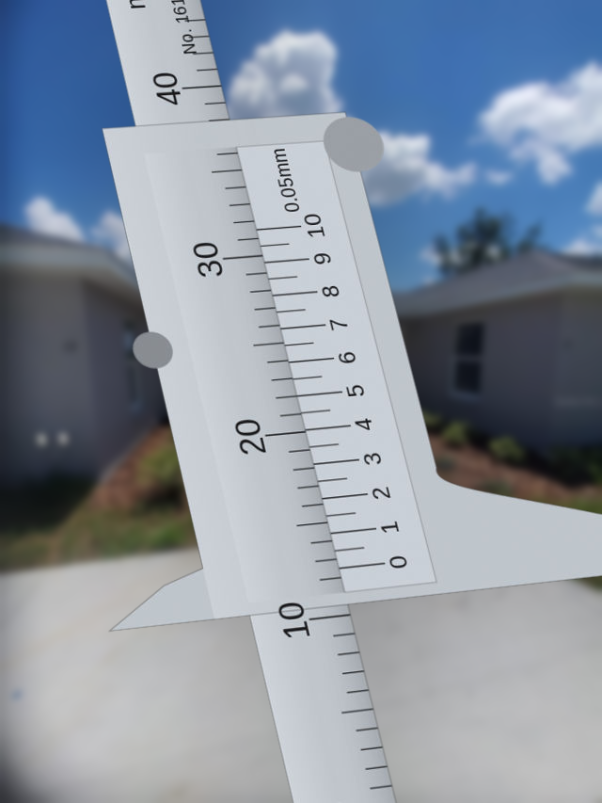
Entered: 12.5 mm
